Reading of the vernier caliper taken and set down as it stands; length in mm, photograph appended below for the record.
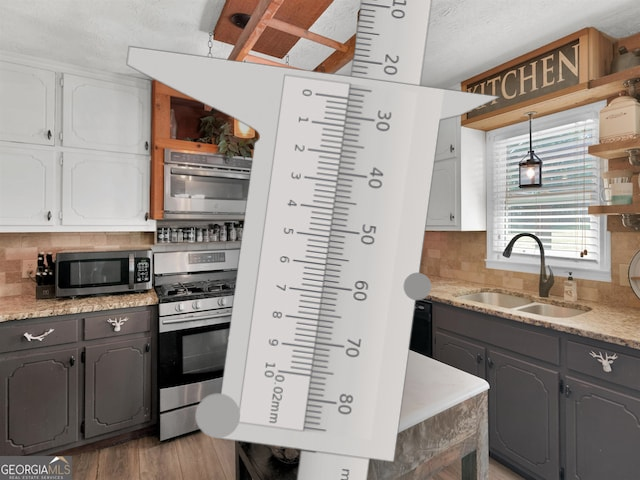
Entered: 26.8 mm
